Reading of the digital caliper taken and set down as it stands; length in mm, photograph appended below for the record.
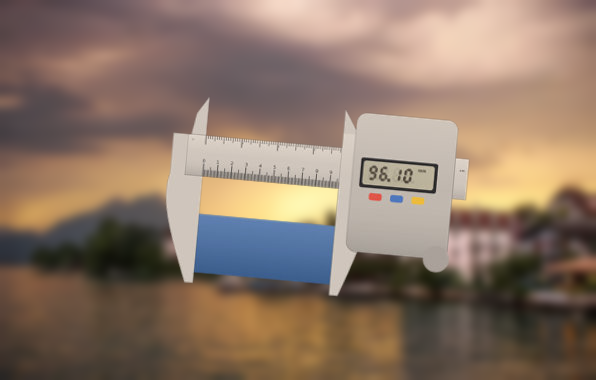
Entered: 96.10 mm
